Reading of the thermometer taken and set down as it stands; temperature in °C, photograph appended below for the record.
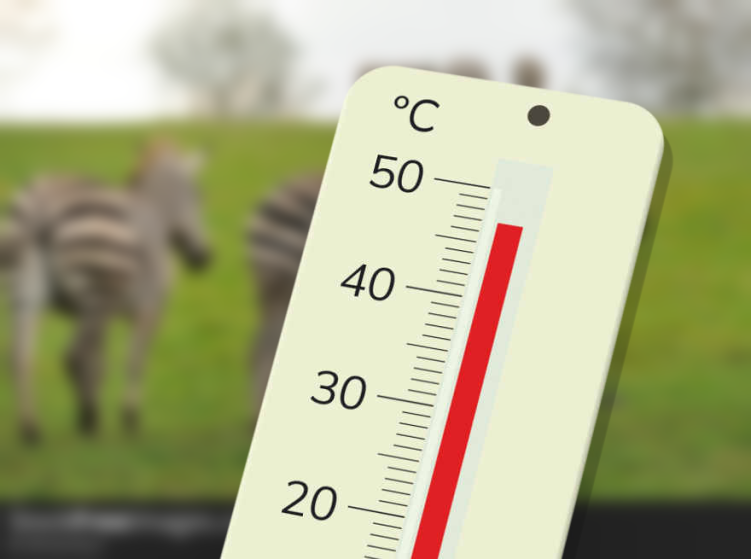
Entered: 47 °C
